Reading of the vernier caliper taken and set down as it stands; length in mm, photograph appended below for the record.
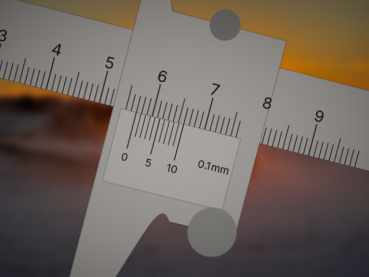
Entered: 57.0 mm
